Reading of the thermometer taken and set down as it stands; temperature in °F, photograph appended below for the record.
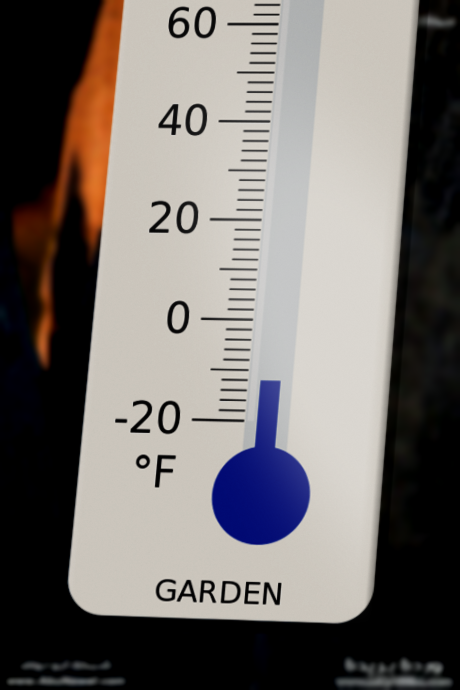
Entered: -12 °F
